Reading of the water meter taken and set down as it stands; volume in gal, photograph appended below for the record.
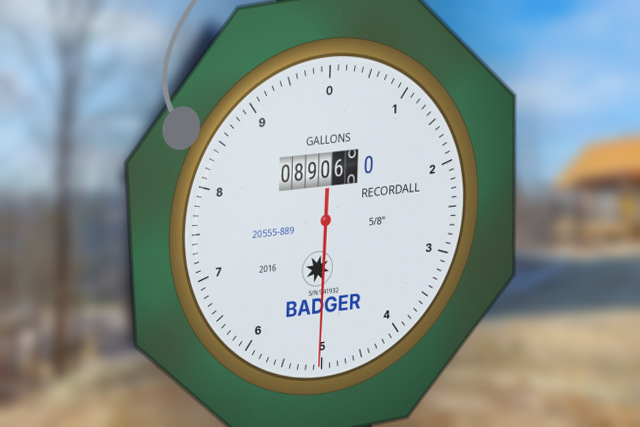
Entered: 890685.0 gal
